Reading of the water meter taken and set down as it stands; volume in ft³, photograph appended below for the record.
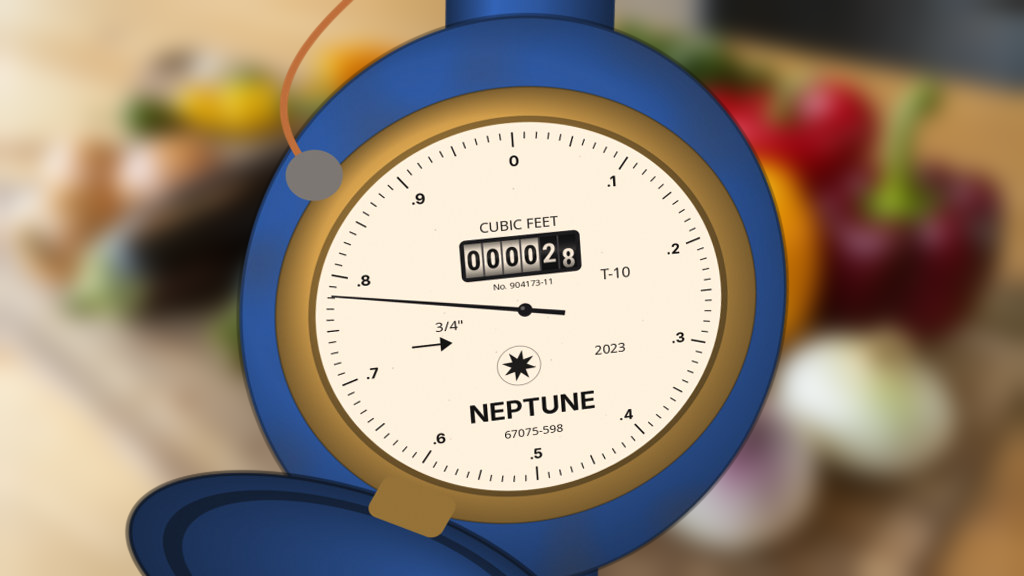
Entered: 27.78 ft³
